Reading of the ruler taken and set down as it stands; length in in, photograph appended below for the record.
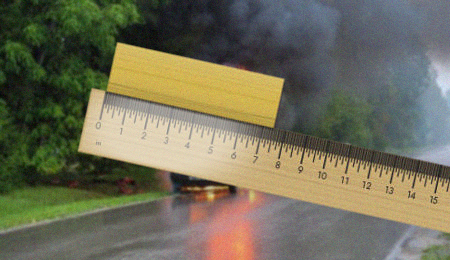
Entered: 7.5 in
